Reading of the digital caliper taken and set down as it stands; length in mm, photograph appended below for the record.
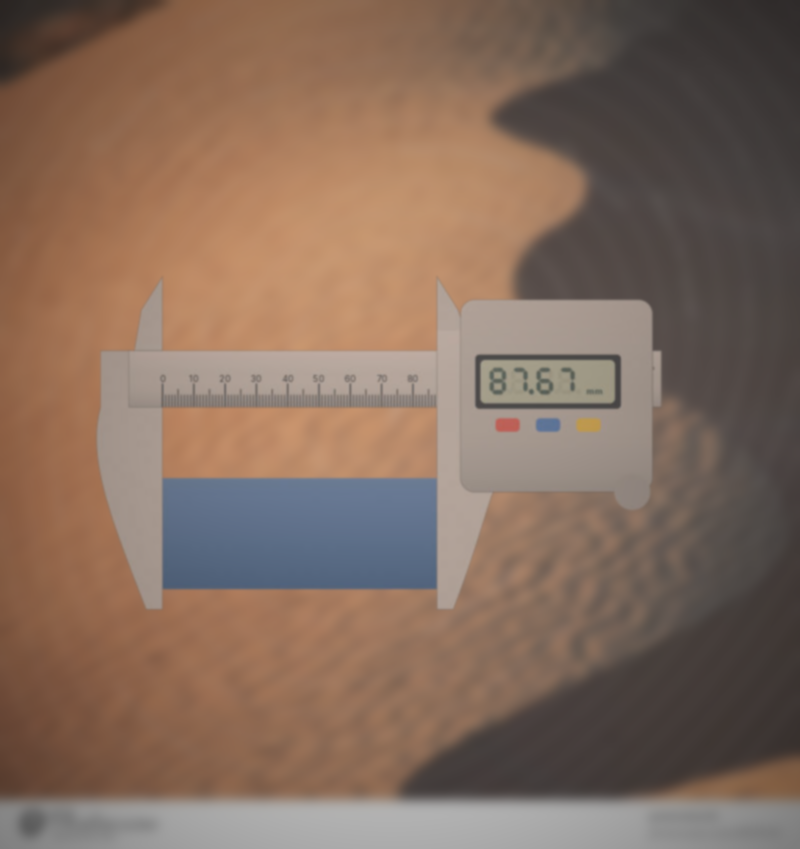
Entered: 87.67 mm
